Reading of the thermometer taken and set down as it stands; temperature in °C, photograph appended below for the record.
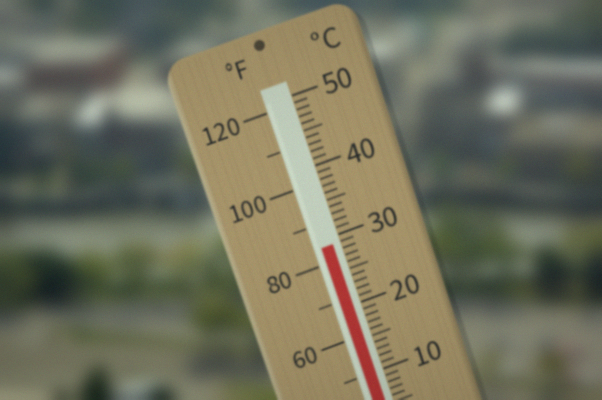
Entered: 29 °C
